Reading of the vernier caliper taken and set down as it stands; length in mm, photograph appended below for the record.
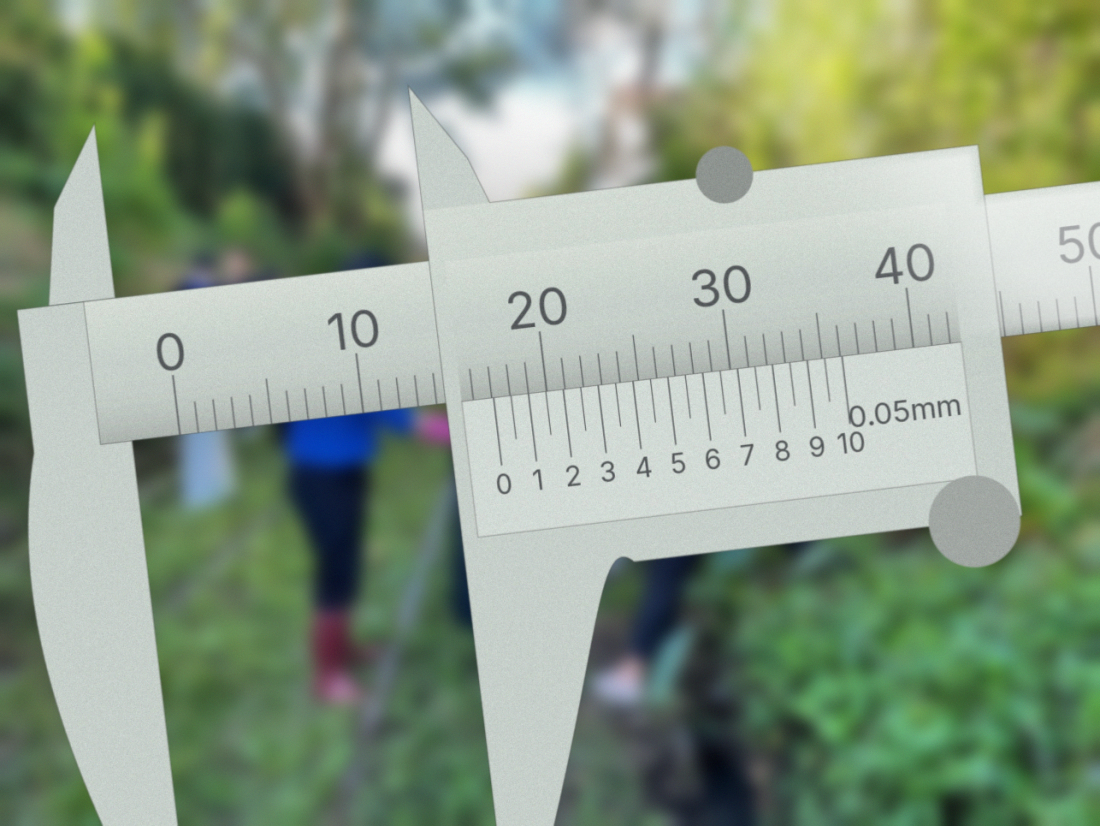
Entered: 17.1 mm
